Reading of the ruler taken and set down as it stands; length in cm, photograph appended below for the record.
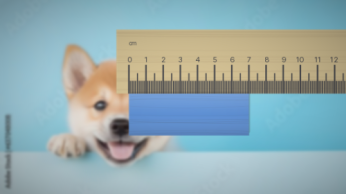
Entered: 7 cm
